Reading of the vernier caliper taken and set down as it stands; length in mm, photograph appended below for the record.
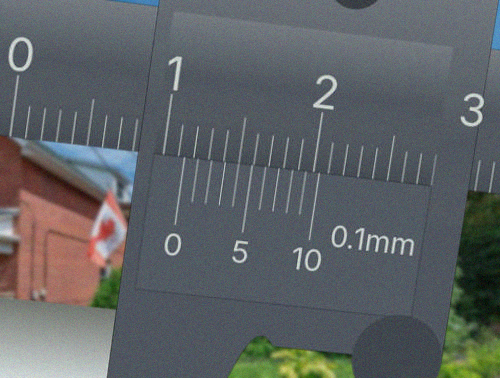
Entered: 11.4 mm
